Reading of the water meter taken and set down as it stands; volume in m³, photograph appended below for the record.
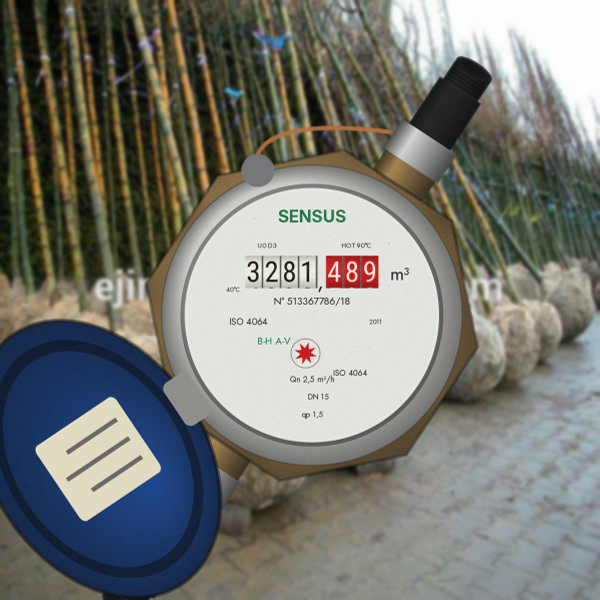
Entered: 3281.489 m³
